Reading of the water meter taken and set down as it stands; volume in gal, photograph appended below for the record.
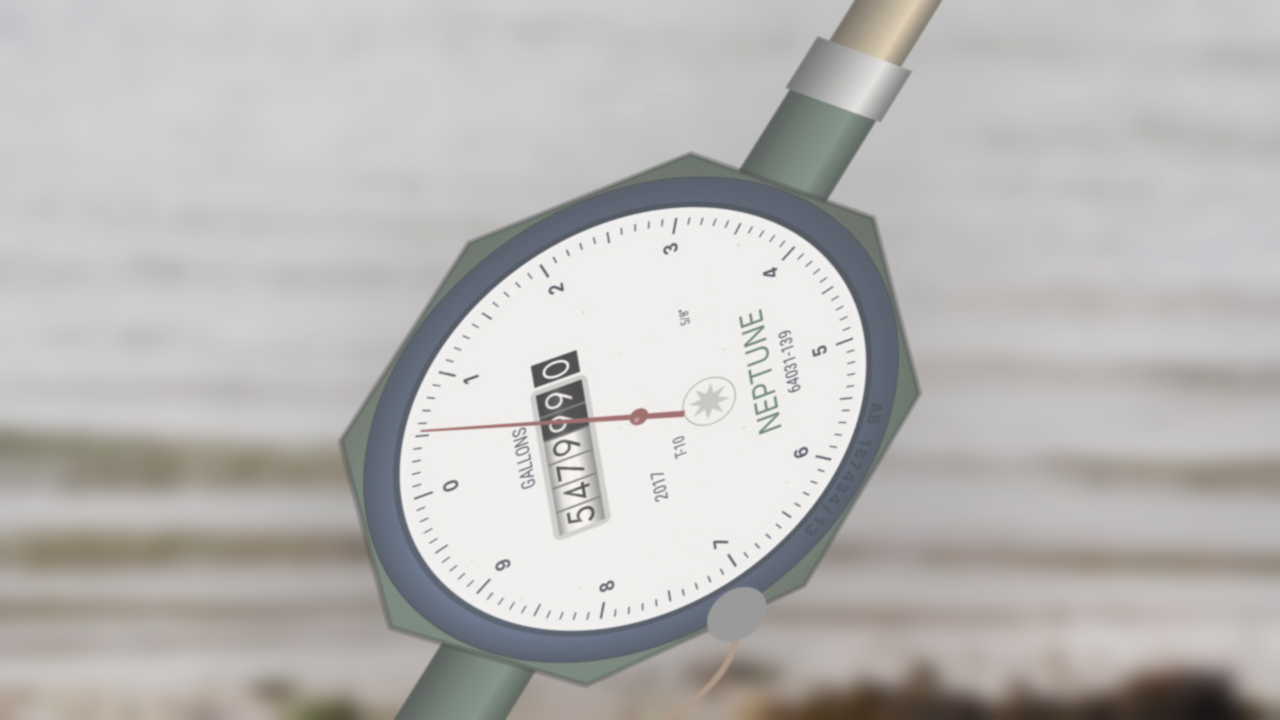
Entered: 5479990.5 gal
